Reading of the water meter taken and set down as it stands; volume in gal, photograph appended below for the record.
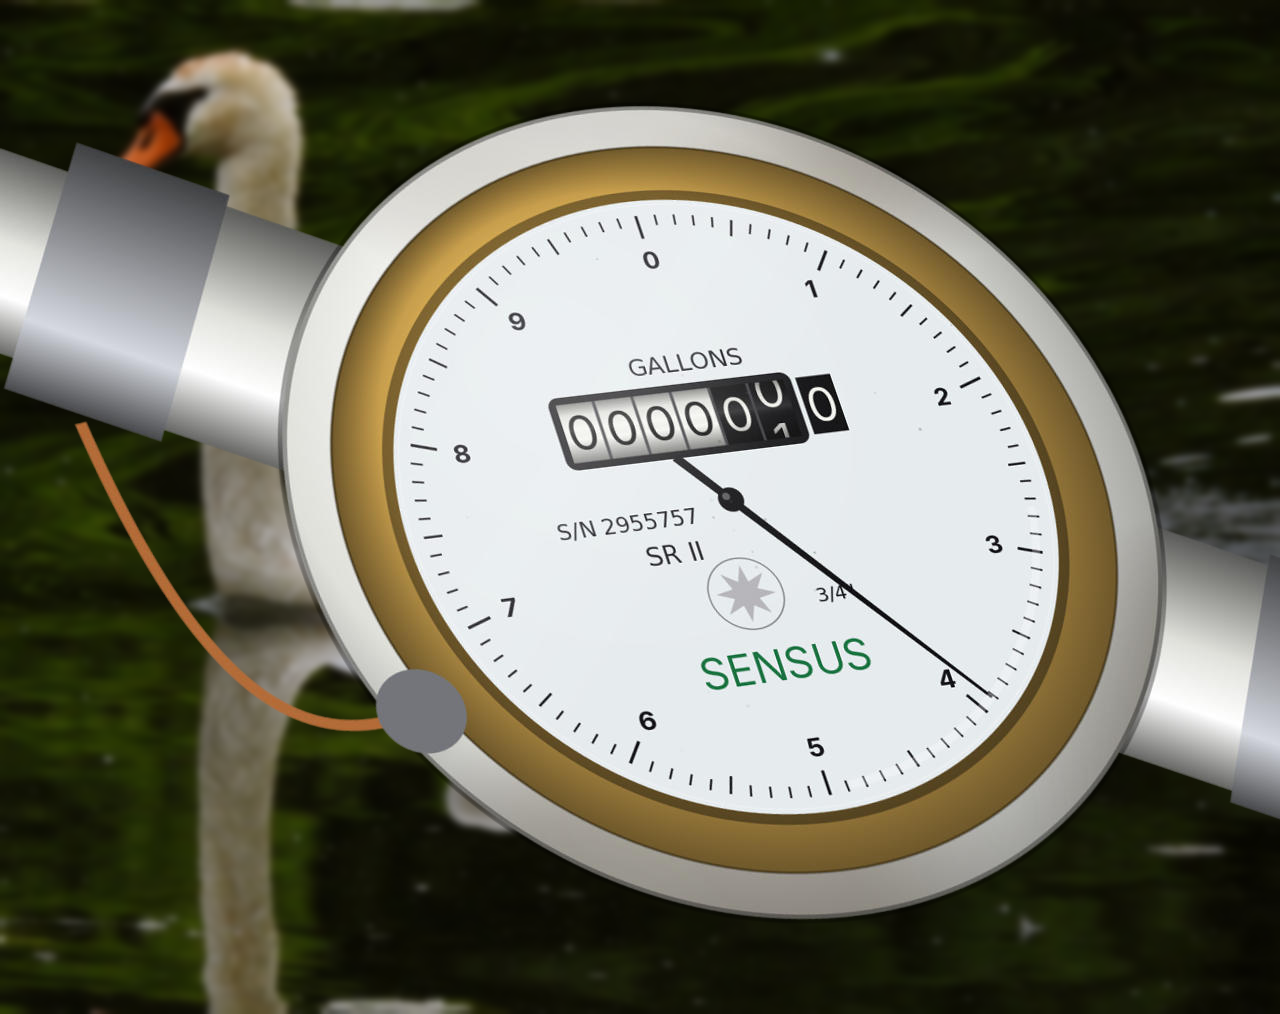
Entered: 3.9 gal
